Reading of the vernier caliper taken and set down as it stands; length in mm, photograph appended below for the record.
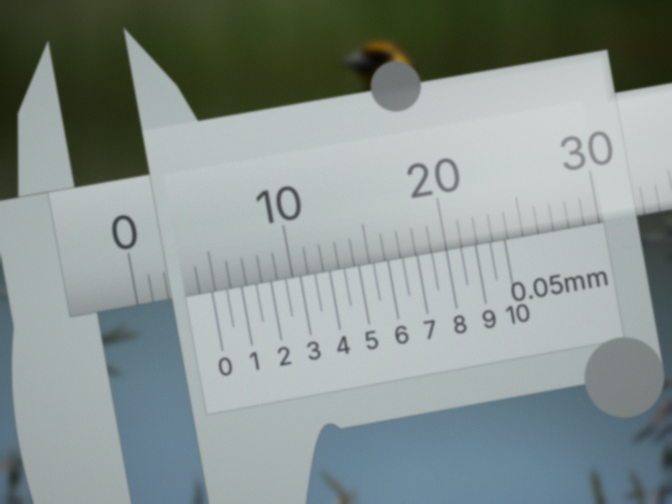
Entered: 4.8 mm
